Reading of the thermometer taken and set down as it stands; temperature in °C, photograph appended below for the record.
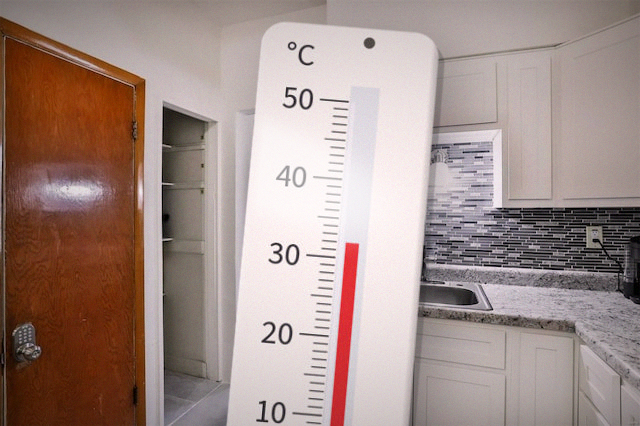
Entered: 32 °C
